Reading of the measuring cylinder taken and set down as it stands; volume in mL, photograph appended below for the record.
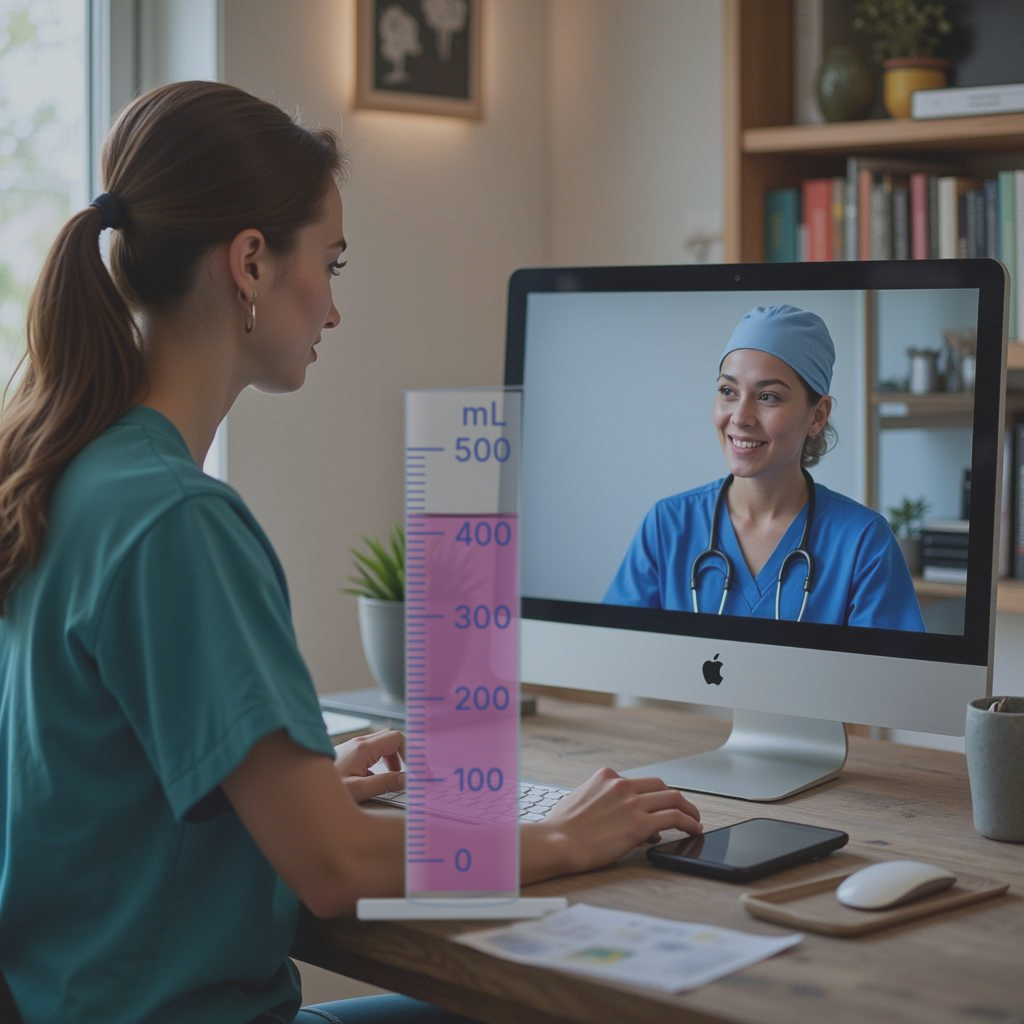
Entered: 420 mL
